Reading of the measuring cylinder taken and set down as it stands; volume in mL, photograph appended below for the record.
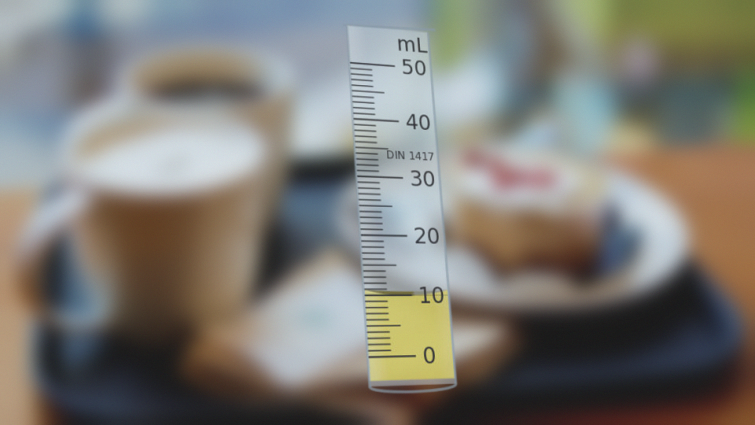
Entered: 10 mL
